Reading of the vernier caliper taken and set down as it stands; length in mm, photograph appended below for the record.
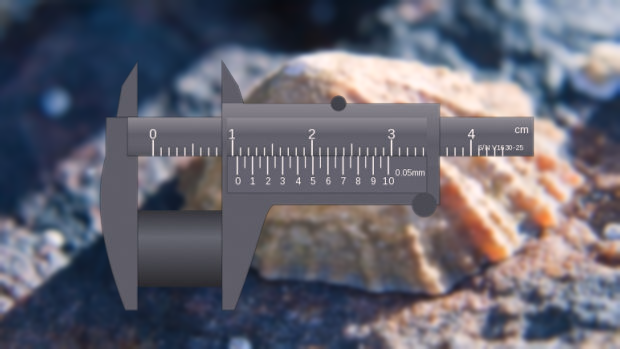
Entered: 10.6 mm
